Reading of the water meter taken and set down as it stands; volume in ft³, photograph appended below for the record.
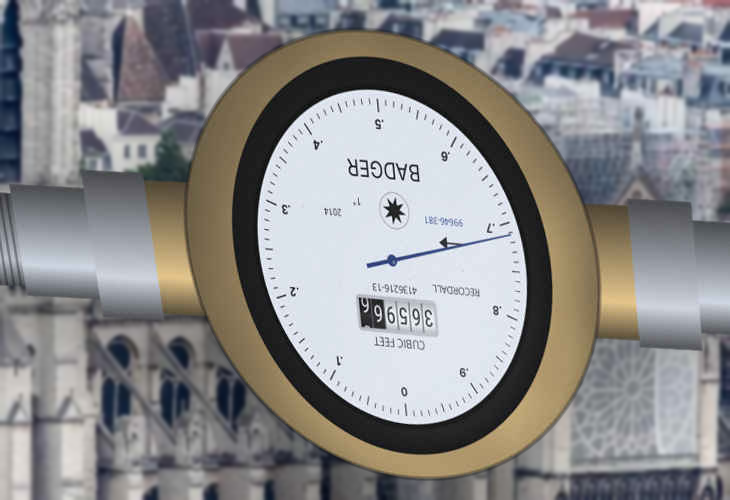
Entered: 365965.71 ft³
